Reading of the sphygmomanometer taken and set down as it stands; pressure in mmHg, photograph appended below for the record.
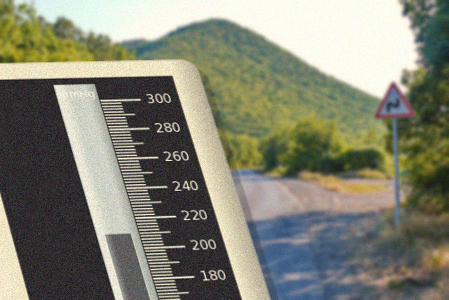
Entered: 210 mmHg
